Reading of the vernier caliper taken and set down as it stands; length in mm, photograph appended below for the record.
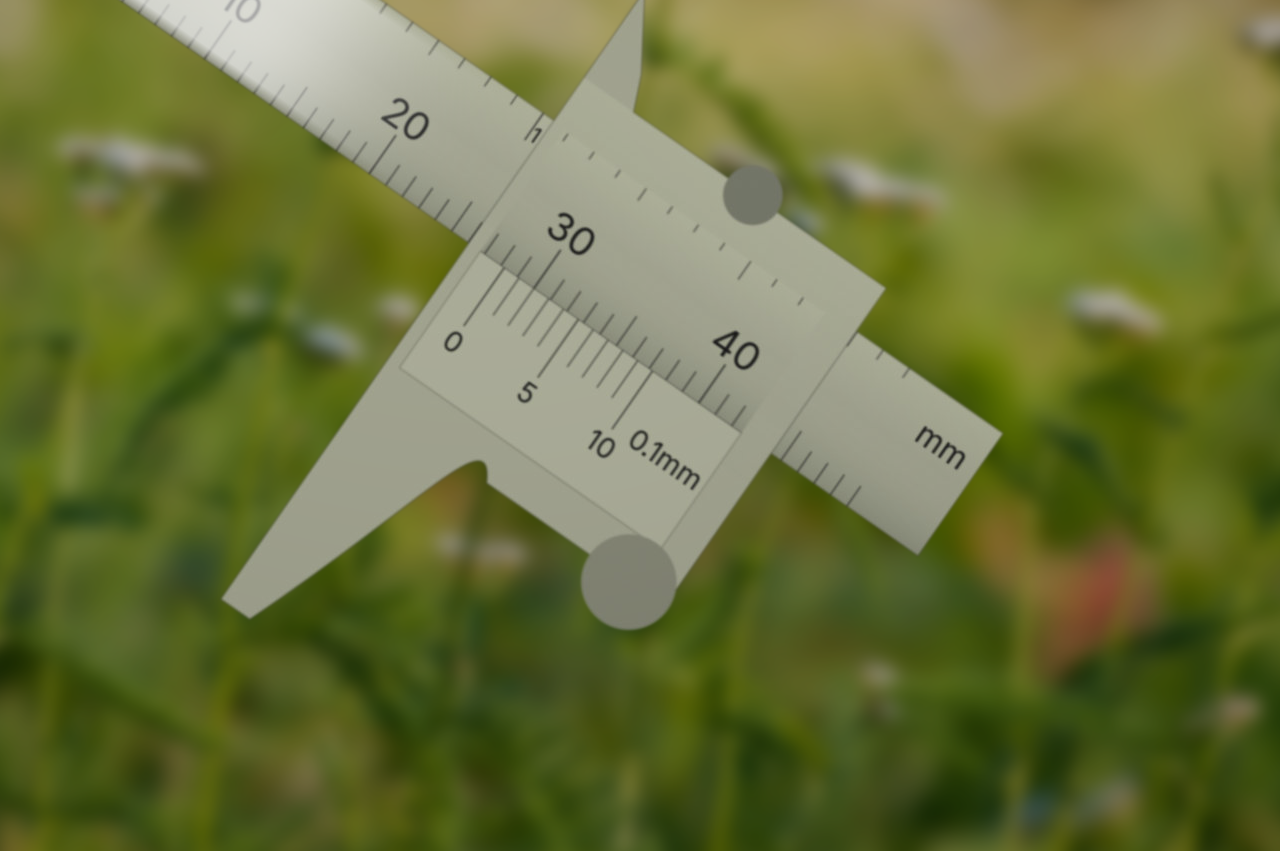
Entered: 28.2 mm
